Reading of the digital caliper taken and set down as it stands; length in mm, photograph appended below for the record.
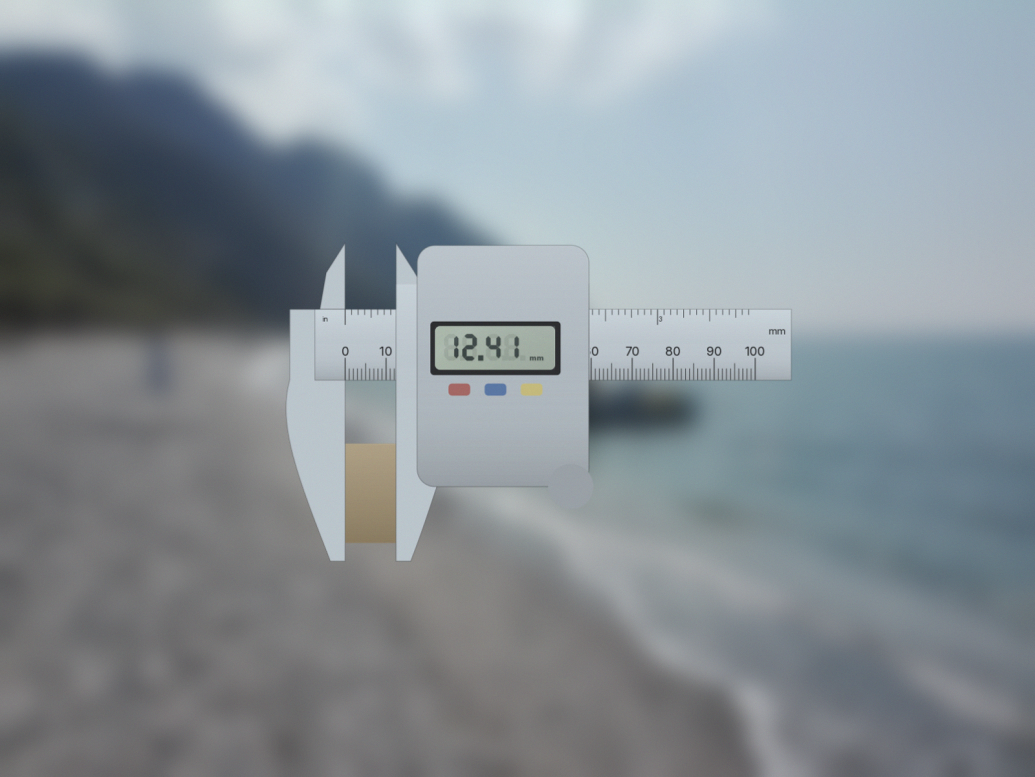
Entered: 12.41 mm
